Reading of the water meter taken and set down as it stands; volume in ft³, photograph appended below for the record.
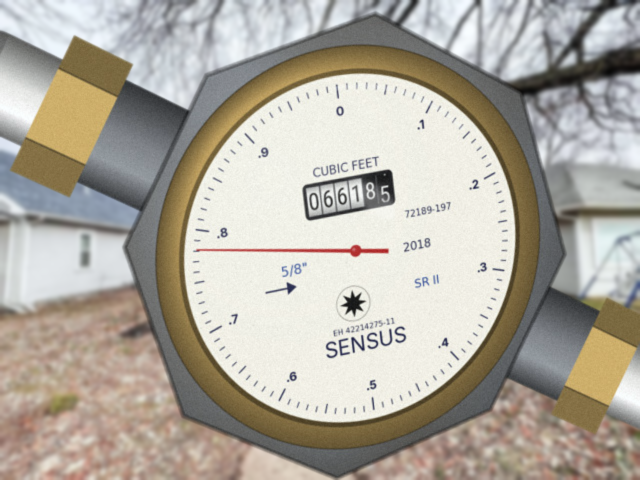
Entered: 66184.78 ft³
